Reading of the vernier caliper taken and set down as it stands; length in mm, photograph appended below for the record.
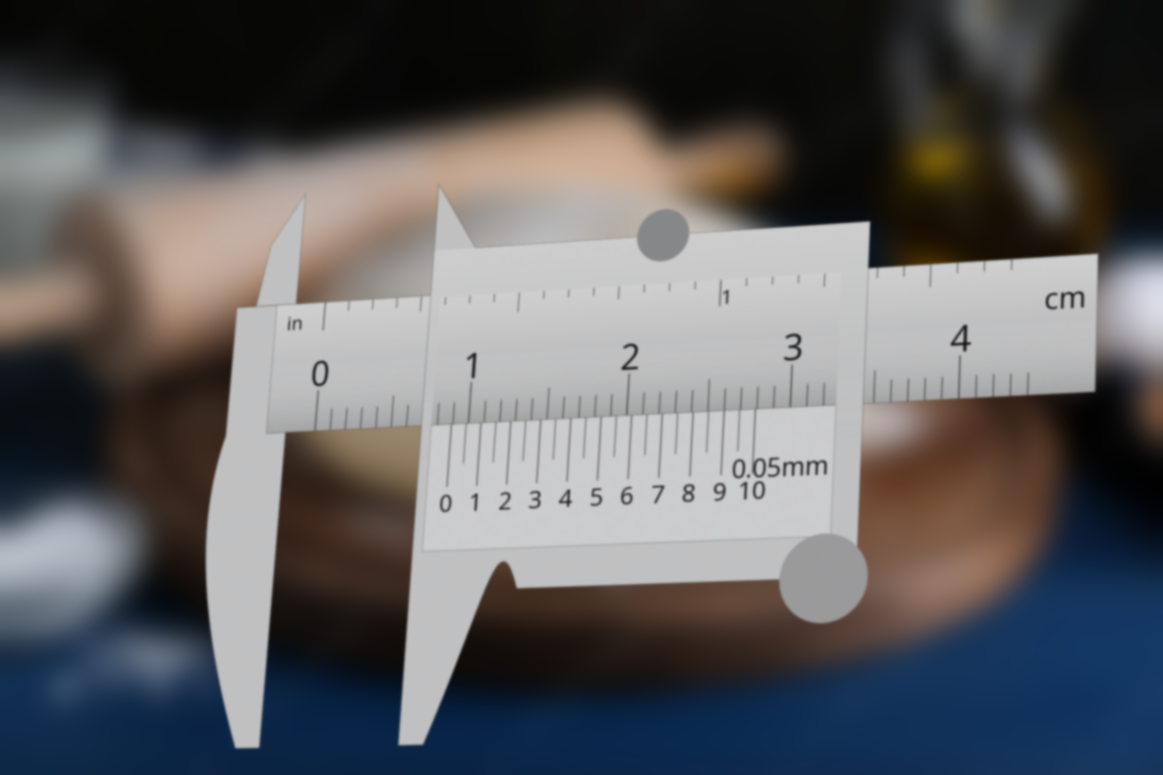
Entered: 8.9 mm
